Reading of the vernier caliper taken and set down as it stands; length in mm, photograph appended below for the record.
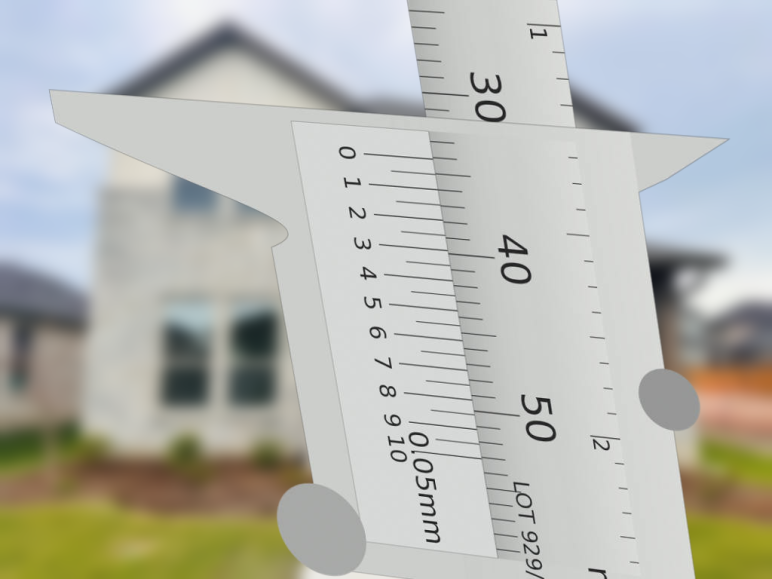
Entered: 34.1 mm
